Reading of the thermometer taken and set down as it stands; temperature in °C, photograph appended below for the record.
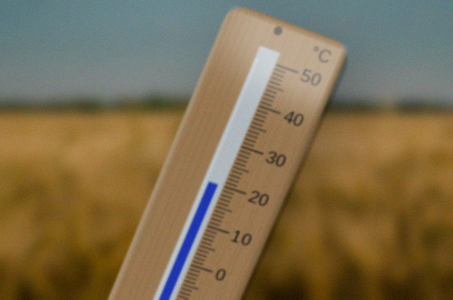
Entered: 20 °C
